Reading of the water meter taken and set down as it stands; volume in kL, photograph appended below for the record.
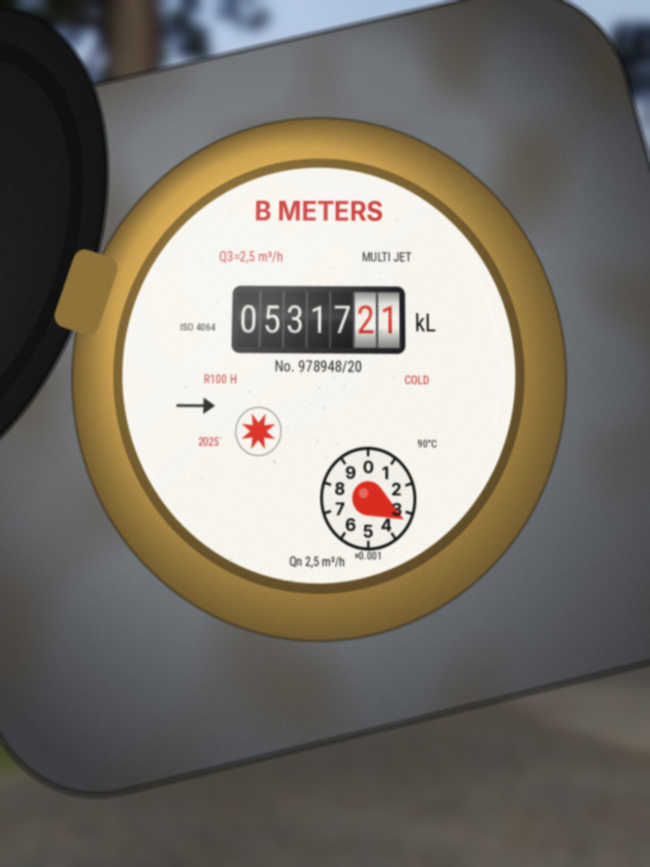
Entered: 5317.213 kL
